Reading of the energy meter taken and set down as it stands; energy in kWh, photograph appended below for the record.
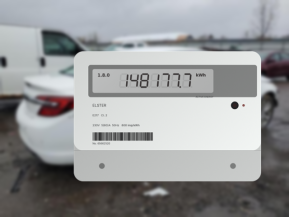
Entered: 148177.7 kWh
